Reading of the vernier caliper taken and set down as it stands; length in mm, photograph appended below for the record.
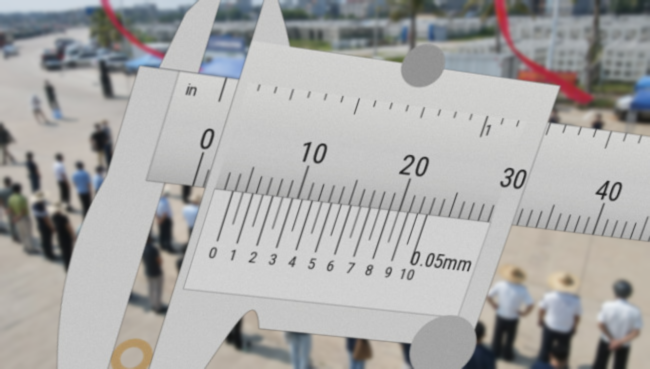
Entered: 3.8 mm
